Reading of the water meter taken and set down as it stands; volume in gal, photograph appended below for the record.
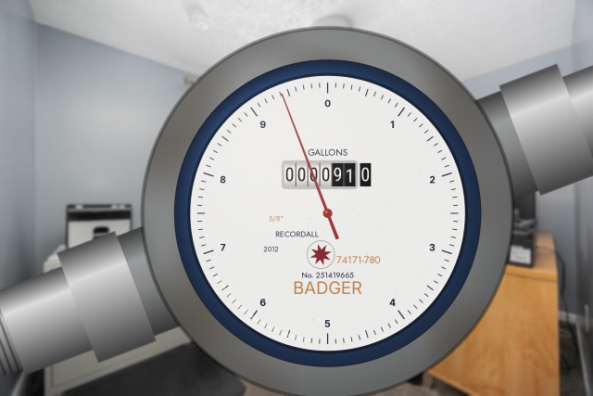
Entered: 909.4 gal
